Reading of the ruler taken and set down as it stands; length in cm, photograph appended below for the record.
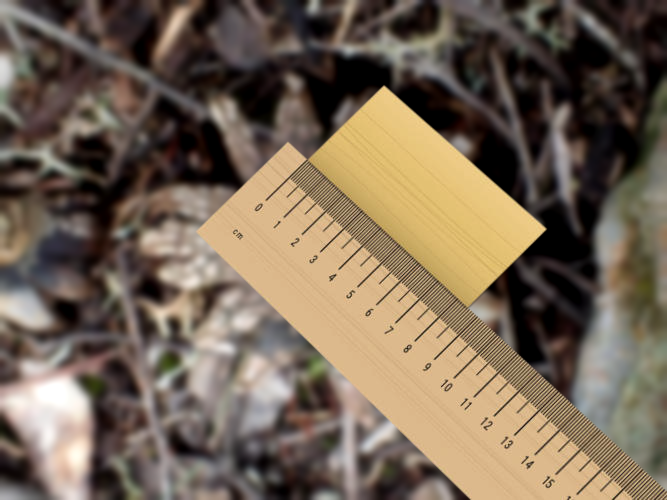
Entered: 8.5 cm
